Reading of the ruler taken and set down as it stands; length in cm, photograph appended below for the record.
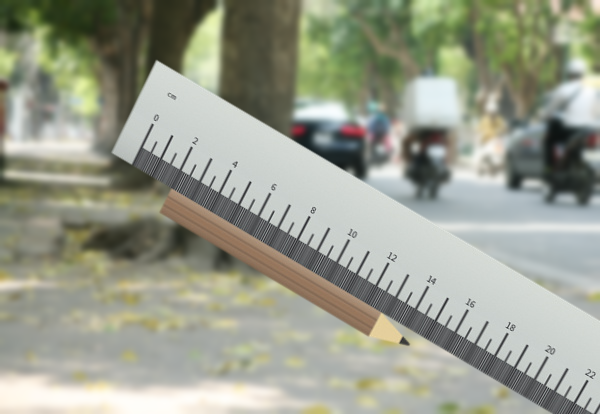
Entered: 12.5 cm
